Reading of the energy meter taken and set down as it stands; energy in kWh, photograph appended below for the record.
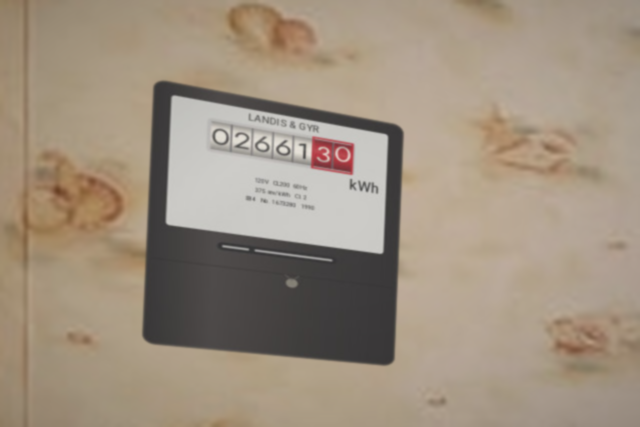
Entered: 2661.30 kWh
